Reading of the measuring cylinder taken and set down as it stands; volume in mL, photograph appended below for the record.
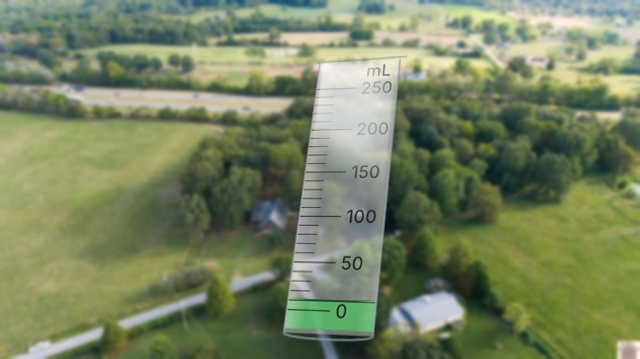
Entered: 10 mL
